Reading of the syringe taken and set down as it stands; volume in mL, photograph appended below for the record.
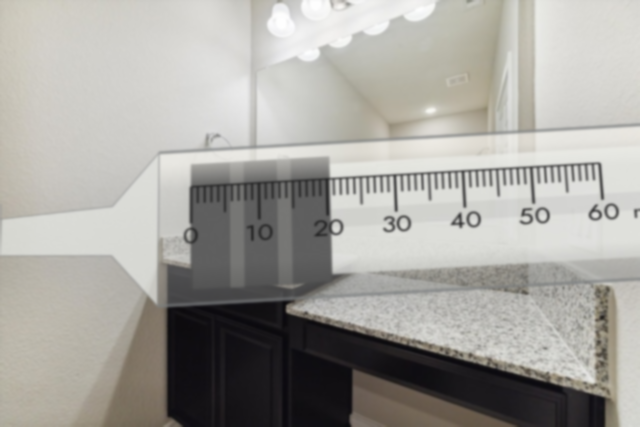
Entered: 0 mL
